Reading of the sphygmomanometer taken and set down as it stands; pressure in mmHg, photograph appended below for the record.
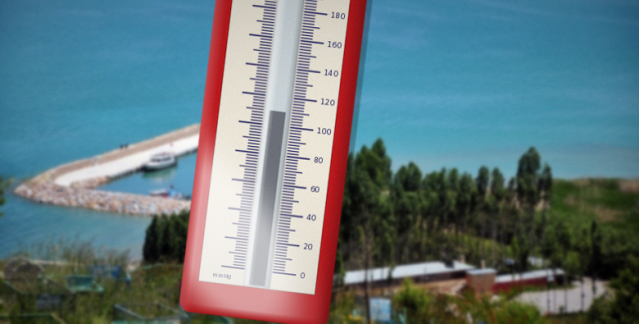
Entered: 110 mmHg
